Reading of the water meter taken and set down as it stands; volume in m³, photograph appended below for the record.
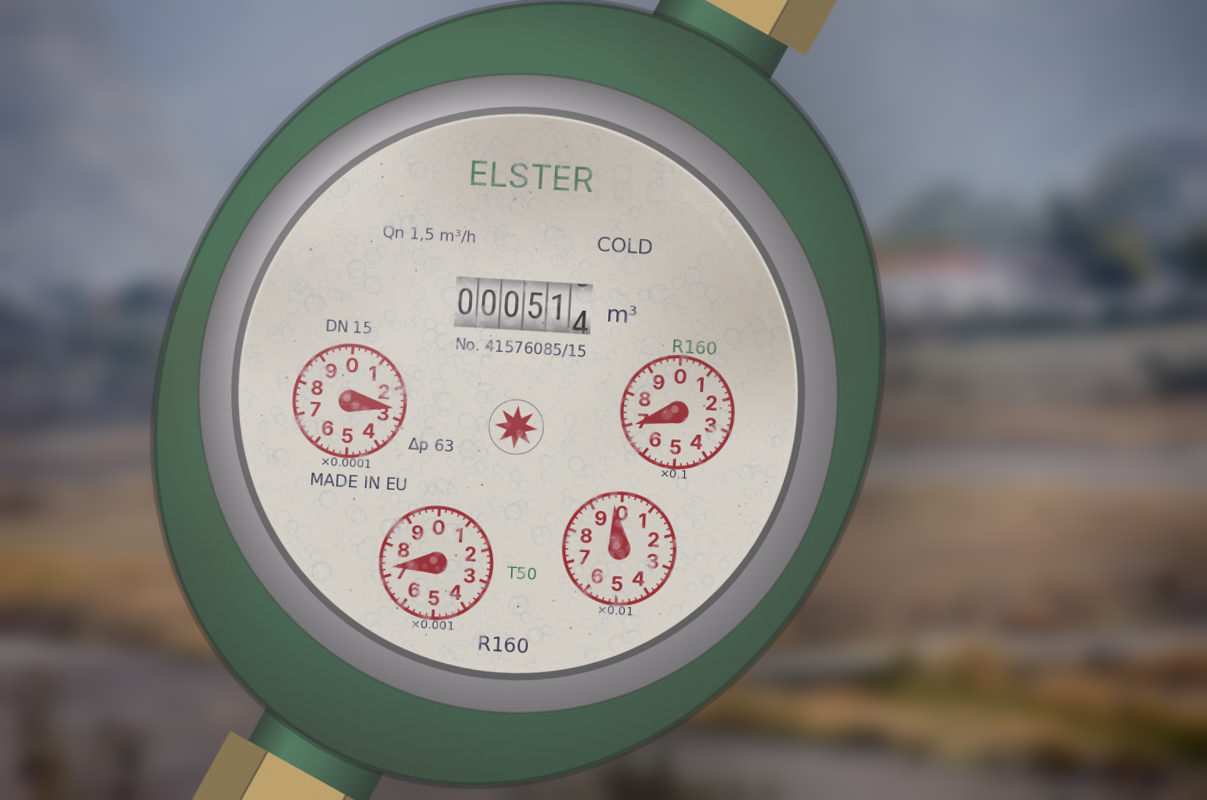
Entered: 513.6972 m³
